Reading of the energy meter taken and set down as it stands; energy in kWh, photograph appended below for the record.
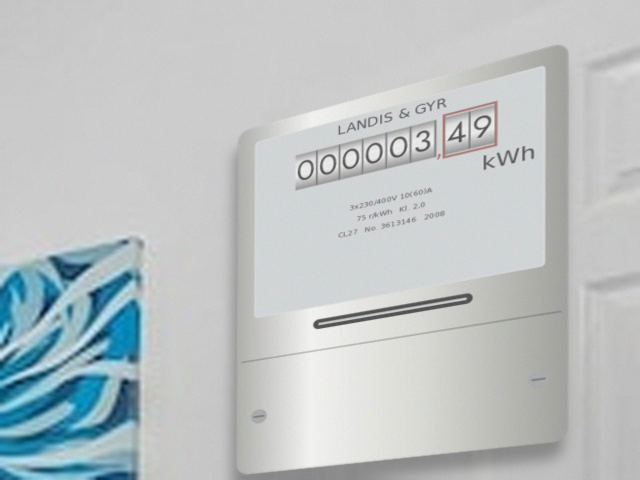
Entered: 3.49 kWh
